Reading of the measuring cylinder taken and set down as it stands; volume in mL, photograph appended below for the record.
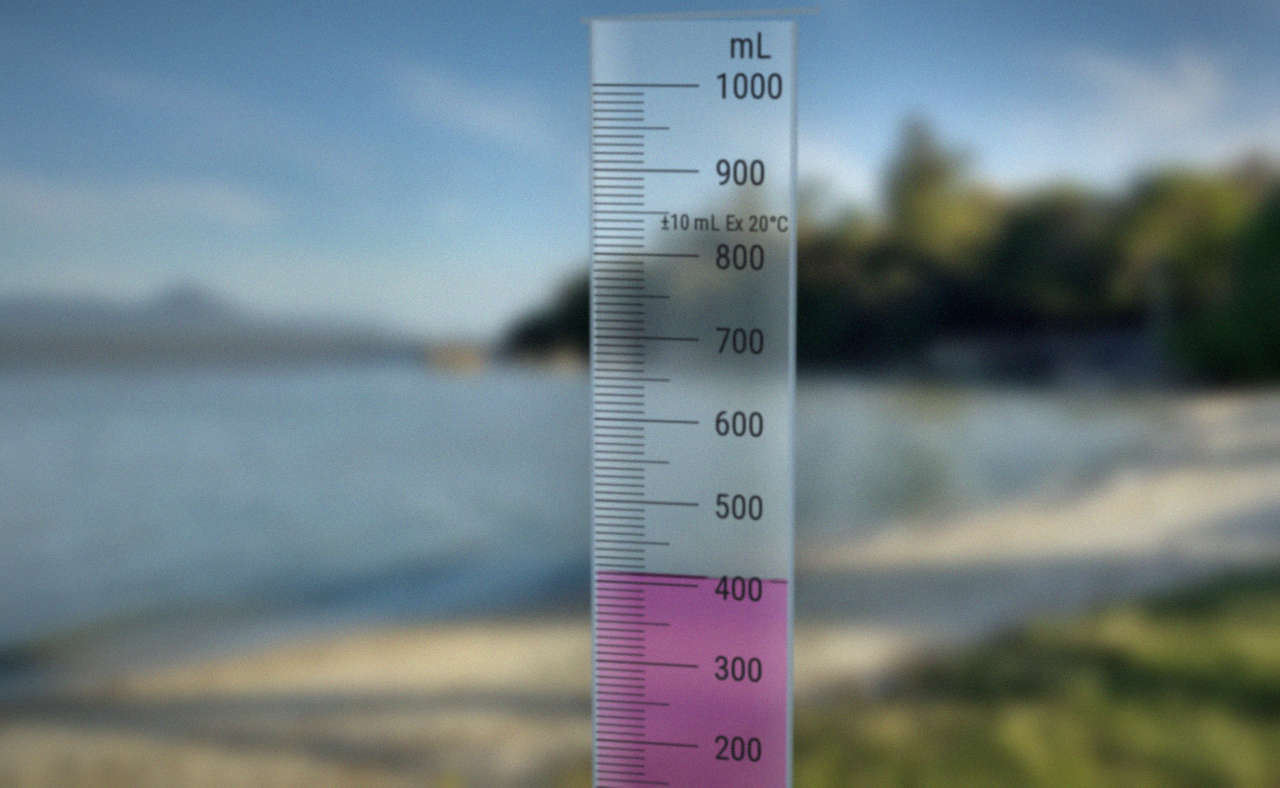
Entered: 410 mL
